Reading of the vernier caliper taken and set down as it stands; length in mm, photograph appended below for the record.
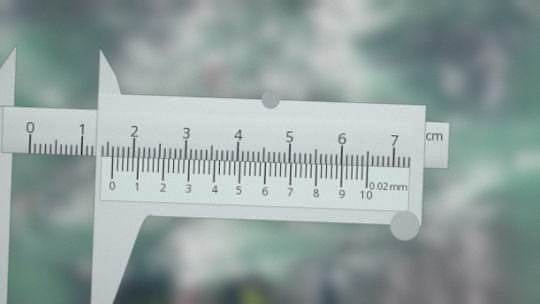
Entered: 16.0 mm
